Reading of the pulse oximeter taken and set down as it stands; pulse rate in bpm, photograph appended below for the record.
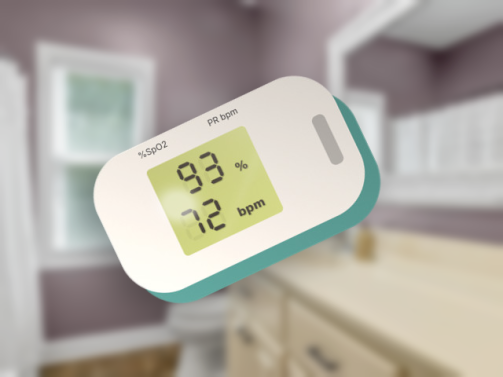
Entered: 72 bpm
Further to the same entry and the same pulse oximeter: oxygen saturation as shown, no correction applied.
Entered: 93 %
